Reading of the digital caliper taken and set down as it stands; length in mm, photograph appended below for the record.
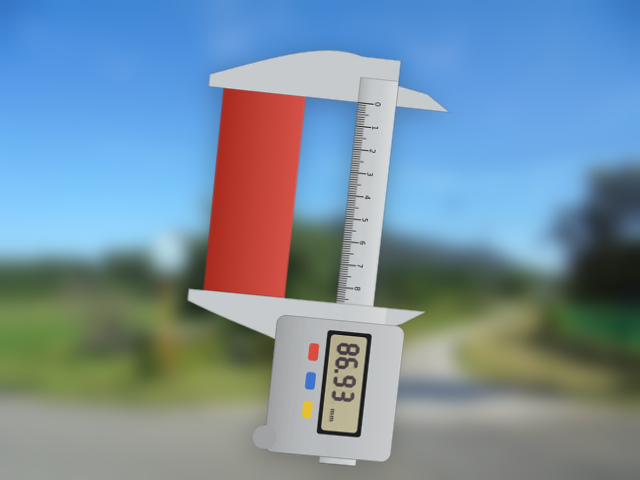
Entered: 86.93 mm
